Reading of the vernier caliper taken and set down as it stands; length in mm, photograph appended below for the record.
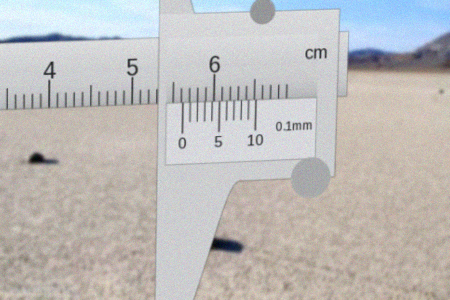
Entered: 56.2 mm
